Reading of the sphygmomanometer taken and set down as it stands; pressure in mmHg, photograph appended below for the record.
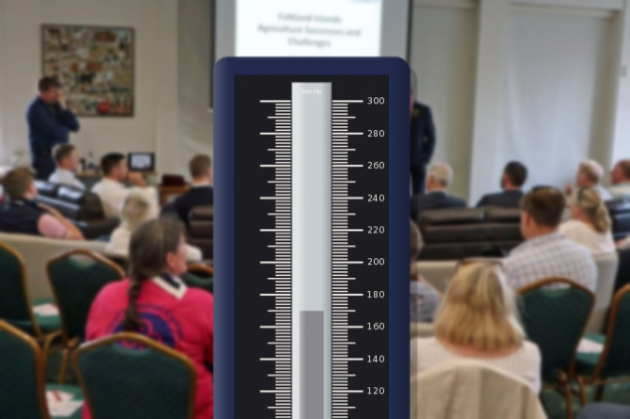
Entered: 170 mmHg
